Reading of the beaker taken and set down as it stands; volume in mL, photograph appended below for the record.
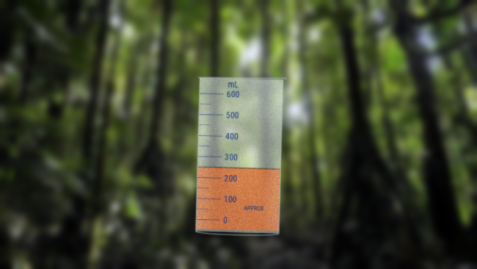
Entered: 250 mL
